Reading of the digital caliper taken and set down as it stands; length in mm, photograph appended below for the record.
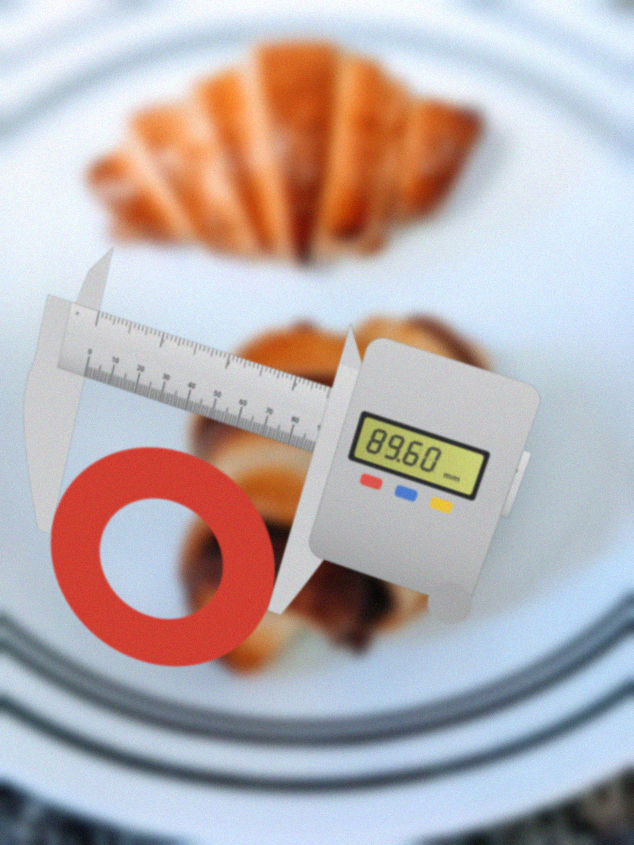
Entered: 89.60 mm
